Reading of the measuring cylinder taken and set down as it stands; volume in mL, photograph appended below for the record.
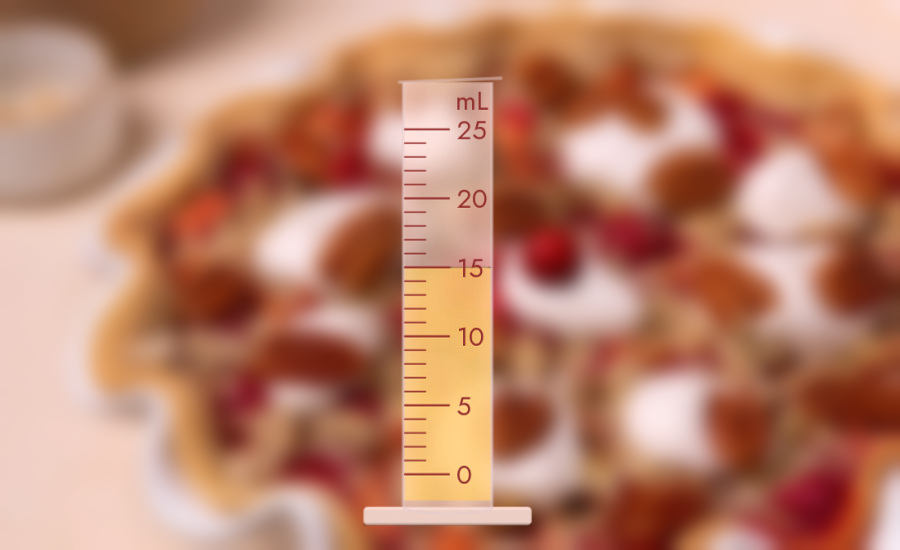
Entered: 15 mL
